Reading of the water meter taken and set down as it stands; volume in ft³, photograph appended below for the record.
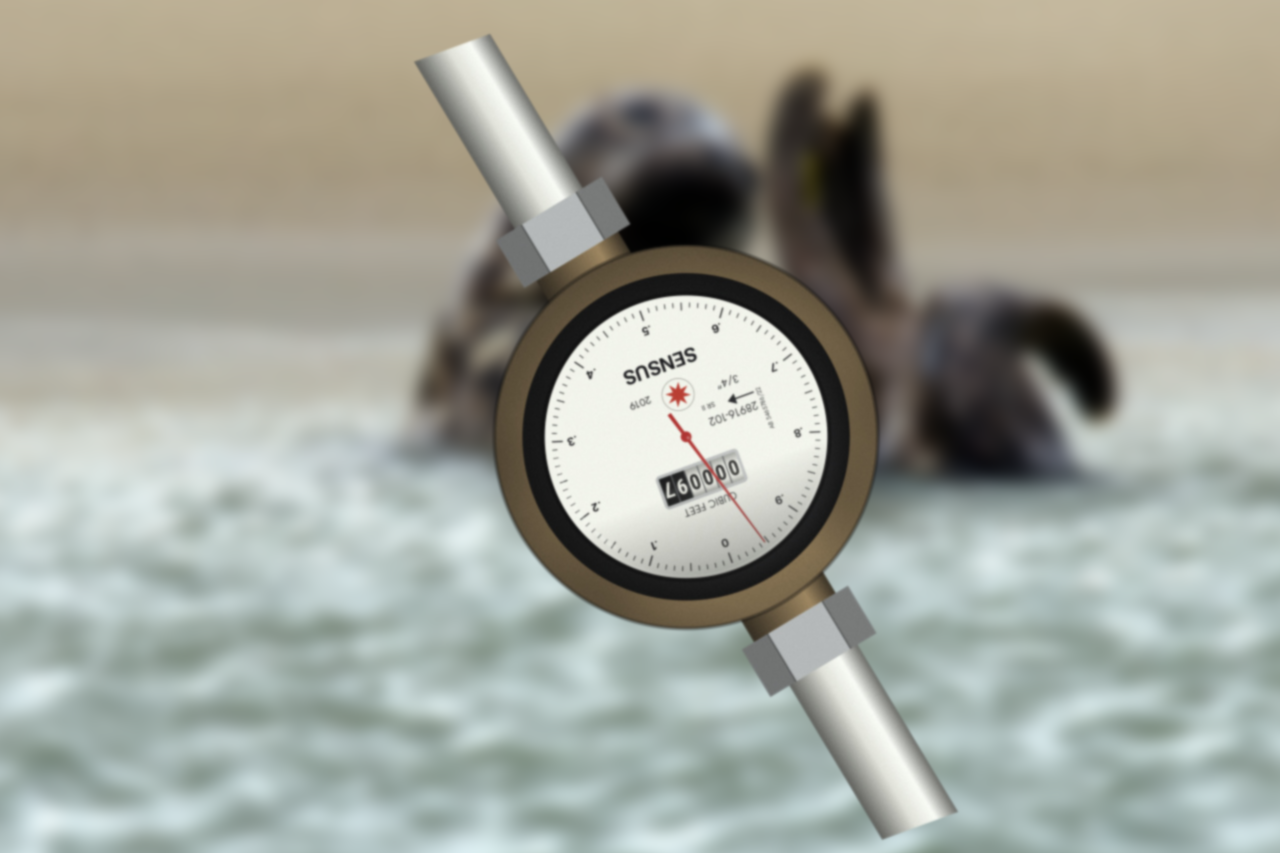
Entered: 96.95 ft³
